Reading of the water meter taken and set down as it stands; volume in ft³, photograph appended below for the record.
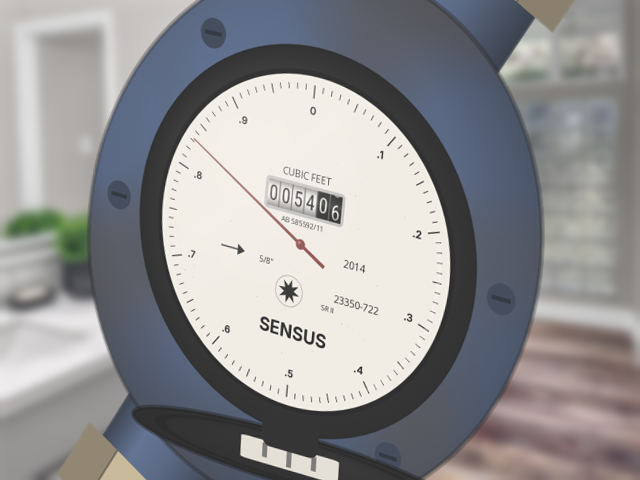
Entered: 5405.83 ft³
